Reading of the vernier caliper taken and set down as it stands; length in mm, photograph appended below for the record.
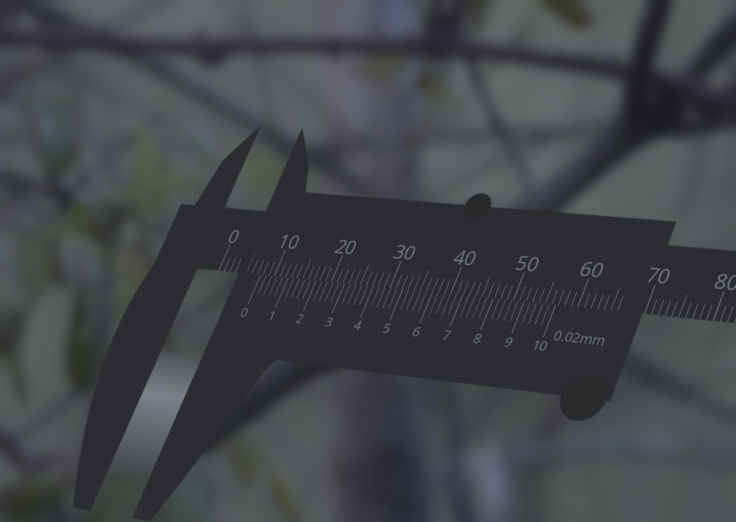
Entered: 7.6 mm
